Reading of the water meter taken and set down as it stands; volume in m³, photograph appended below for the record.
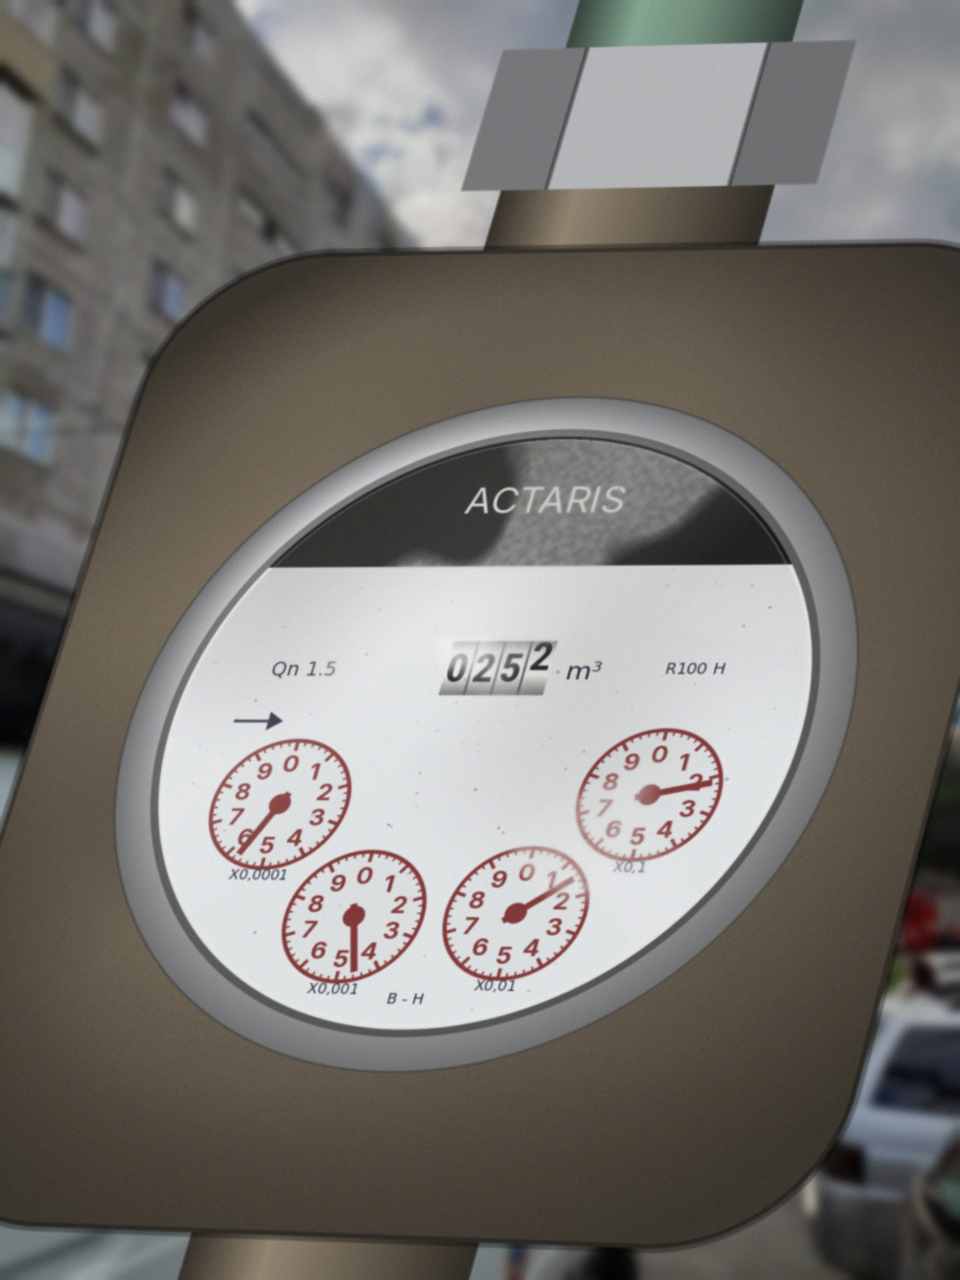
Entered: 252.2145 m³
